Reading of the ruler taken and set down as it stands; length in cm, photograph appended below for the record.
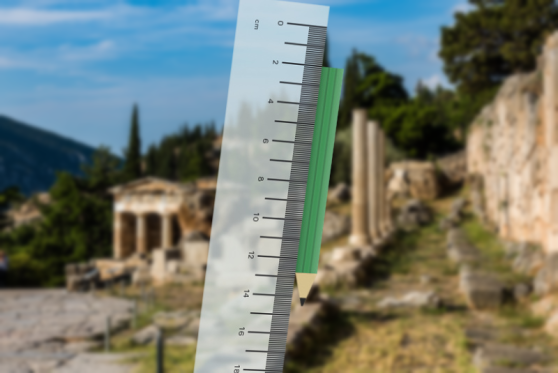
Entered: 12.5 cm
